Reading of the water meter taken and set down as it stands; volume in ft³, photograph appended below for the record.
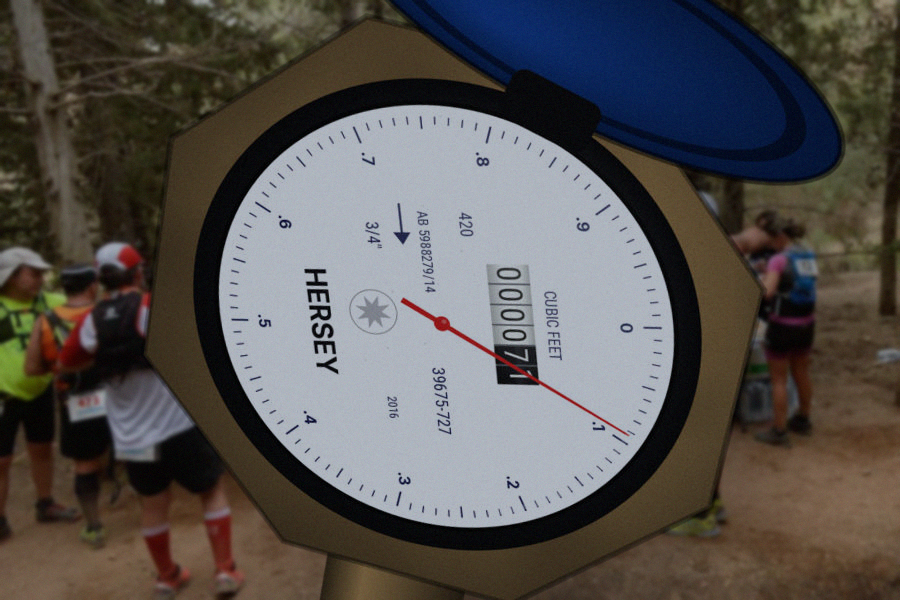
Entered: 71.09 ft³
